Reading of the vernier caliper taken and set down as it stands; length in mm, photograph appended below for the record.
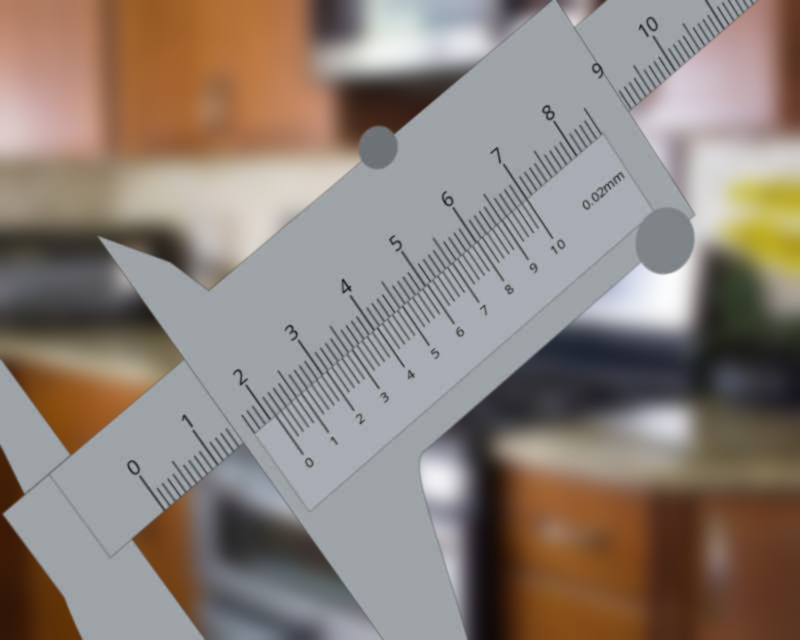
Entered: 21.0 mm
